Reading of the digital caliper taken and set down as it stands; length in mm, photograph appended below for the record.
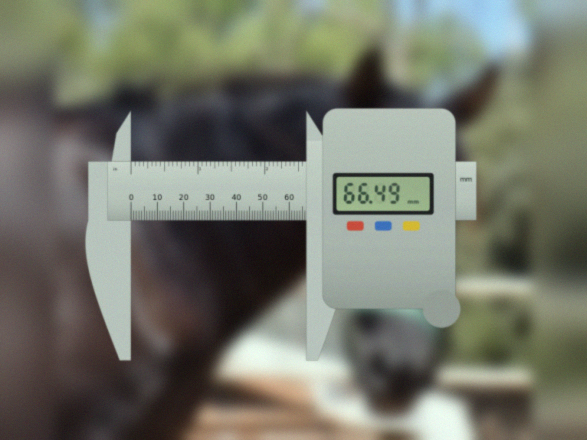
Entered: 66.49 mm
